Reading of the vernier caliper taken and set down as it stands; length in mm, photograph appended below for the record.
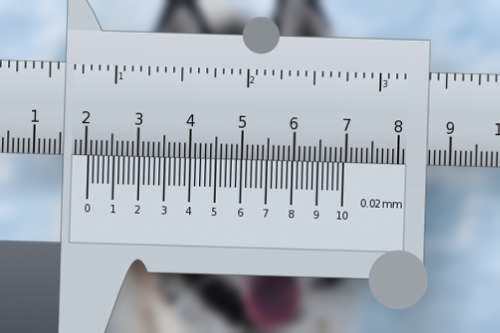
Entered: 20.5 mm
